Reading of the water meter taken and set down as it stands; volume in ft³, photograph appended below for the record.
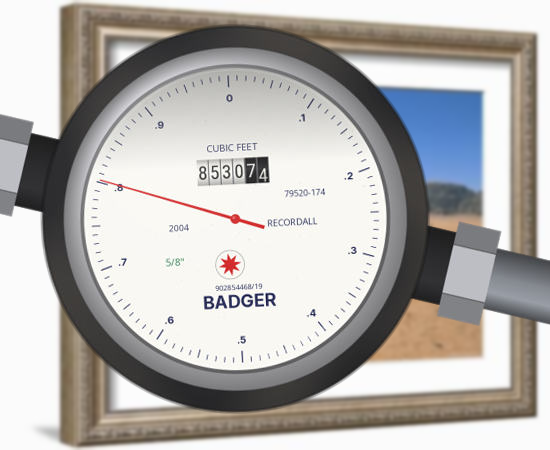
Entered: 853073.80 ft³
